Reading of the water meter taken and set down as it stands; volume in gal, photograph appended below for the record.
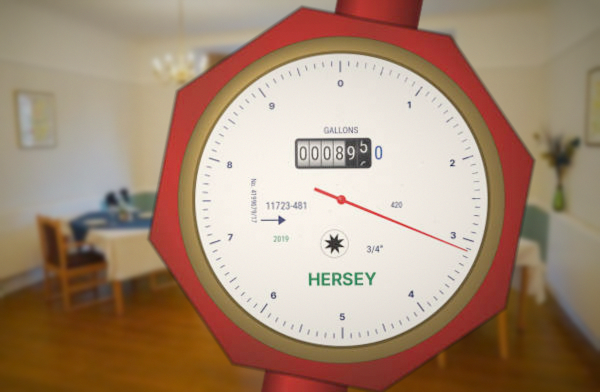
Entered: 8953.1 gal
